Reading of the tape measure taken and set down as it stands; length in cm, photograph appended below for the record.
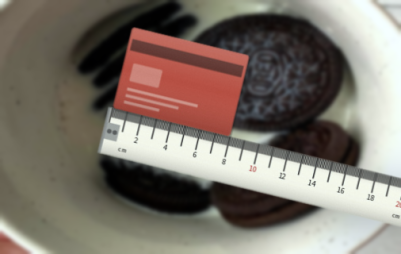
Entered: 8 cm
